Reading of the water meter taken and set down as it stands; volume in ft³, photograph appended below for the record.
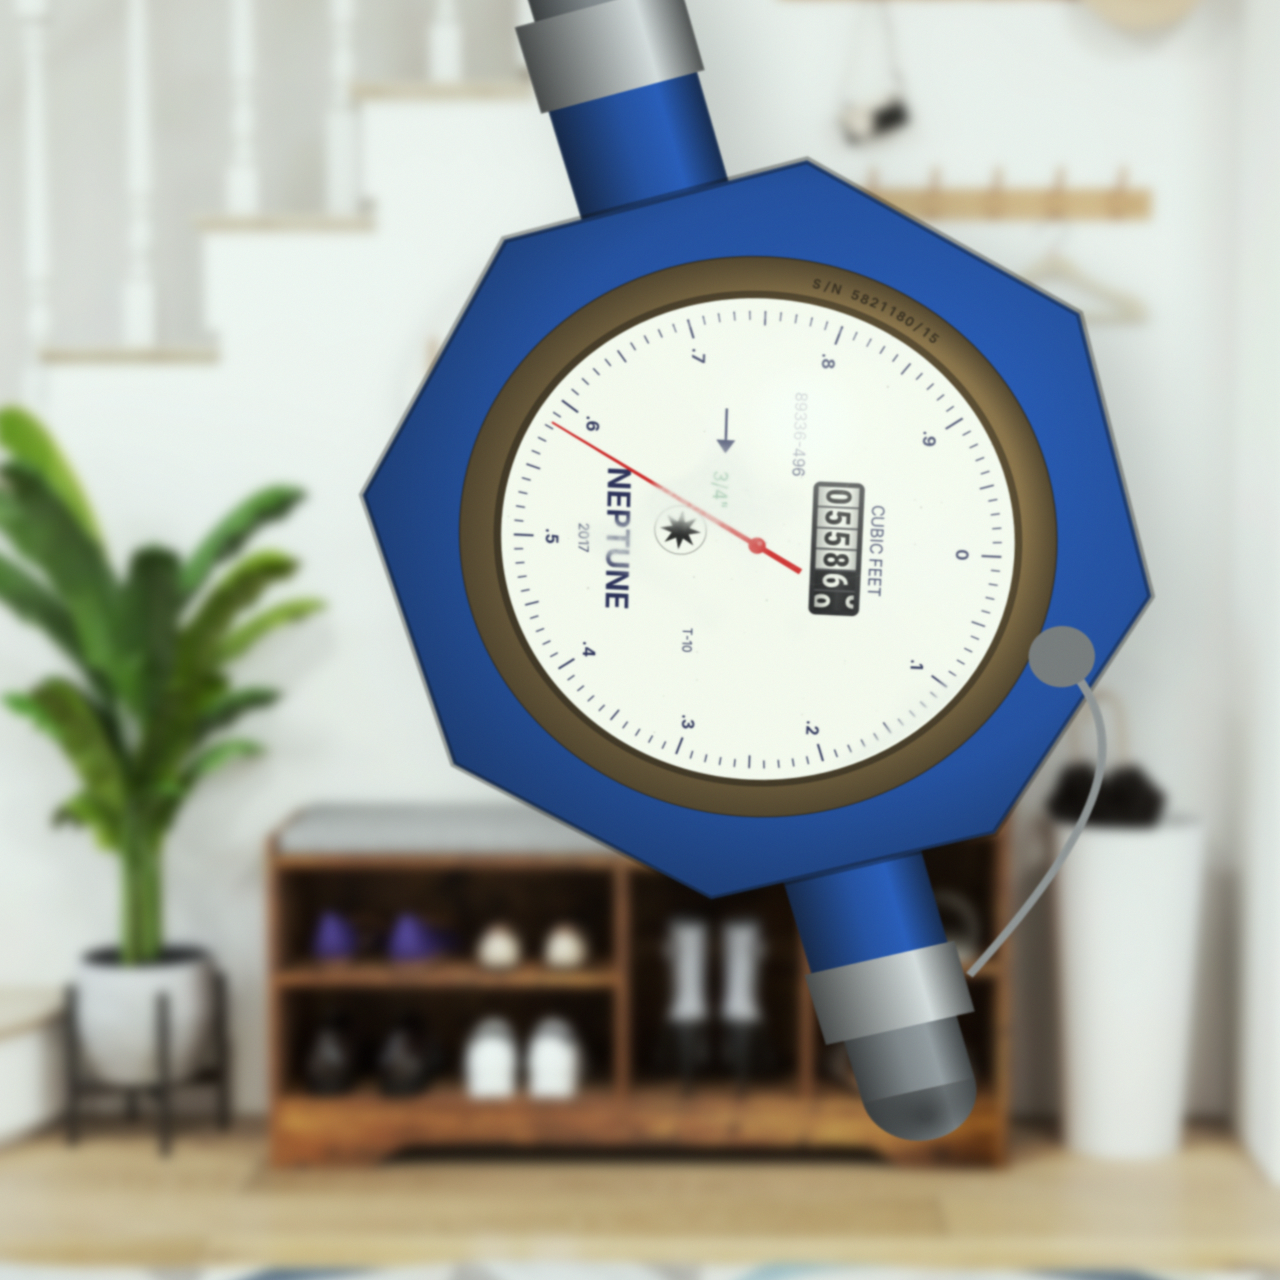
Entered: 55868.58 ft³
